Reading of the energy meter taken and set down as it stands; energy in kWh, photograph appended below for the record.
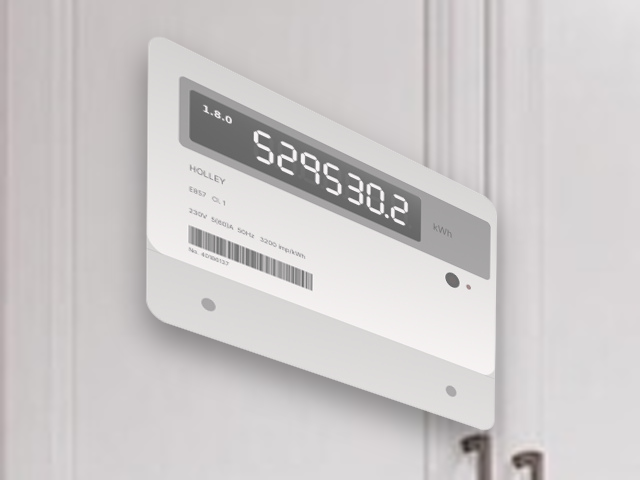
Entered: 529530.2 kWh
